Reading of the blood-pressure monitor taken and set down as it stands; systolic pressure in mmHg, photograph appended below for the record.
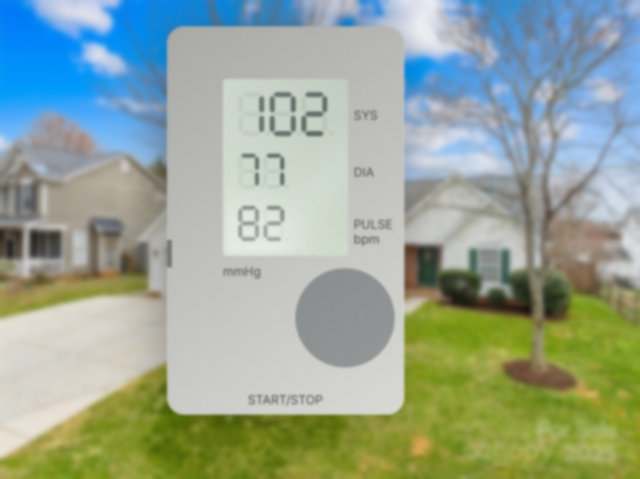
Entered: 102 mmHg
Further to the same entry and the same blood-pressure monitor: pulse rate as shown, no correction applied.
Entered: 82 bpm
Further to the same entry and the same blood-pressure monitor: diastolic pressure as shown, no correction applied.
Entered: 77 mmHg
